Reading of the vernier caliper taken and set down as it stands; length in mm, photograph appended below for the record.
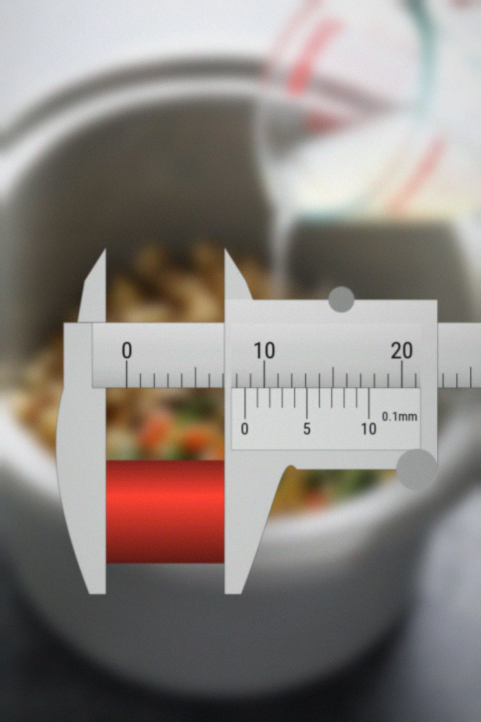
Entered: 8.6 mm
